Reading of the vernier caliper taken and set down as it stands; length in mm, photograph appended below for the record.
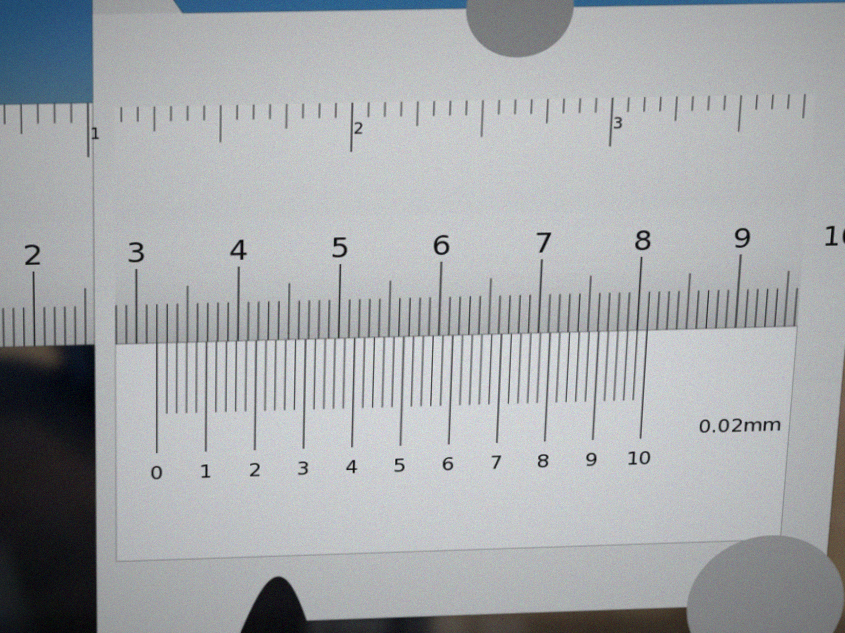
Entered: 32.0 mm
